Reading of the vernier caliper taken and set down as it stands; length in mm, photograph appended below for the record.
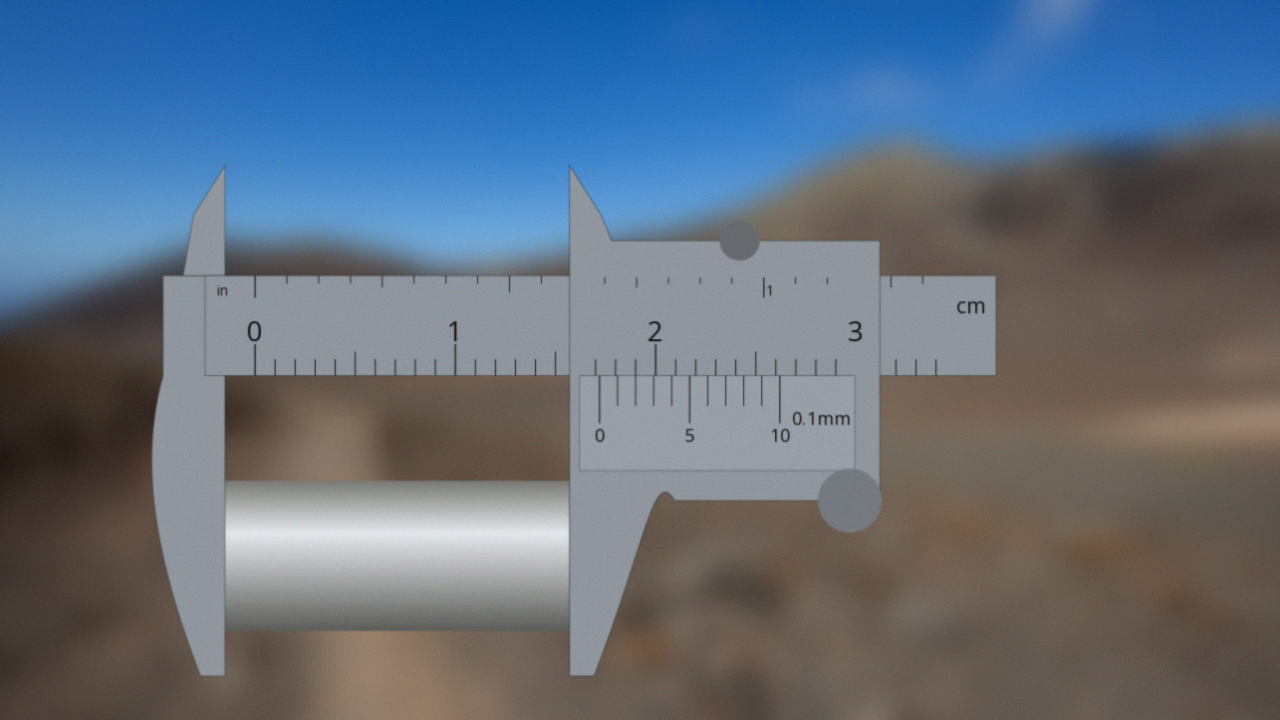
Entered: 17.2 mm
